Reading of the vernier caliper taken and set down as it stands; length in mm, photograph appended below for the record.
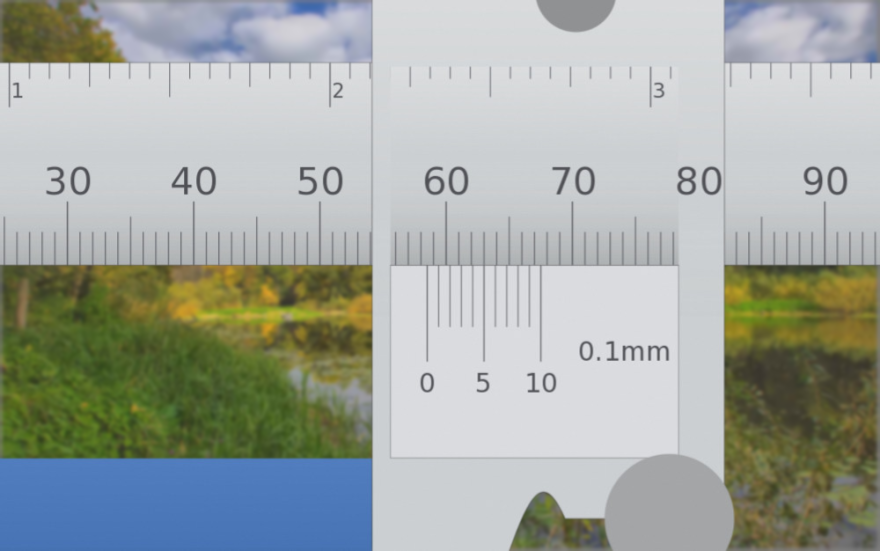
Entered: 58.5 mm
